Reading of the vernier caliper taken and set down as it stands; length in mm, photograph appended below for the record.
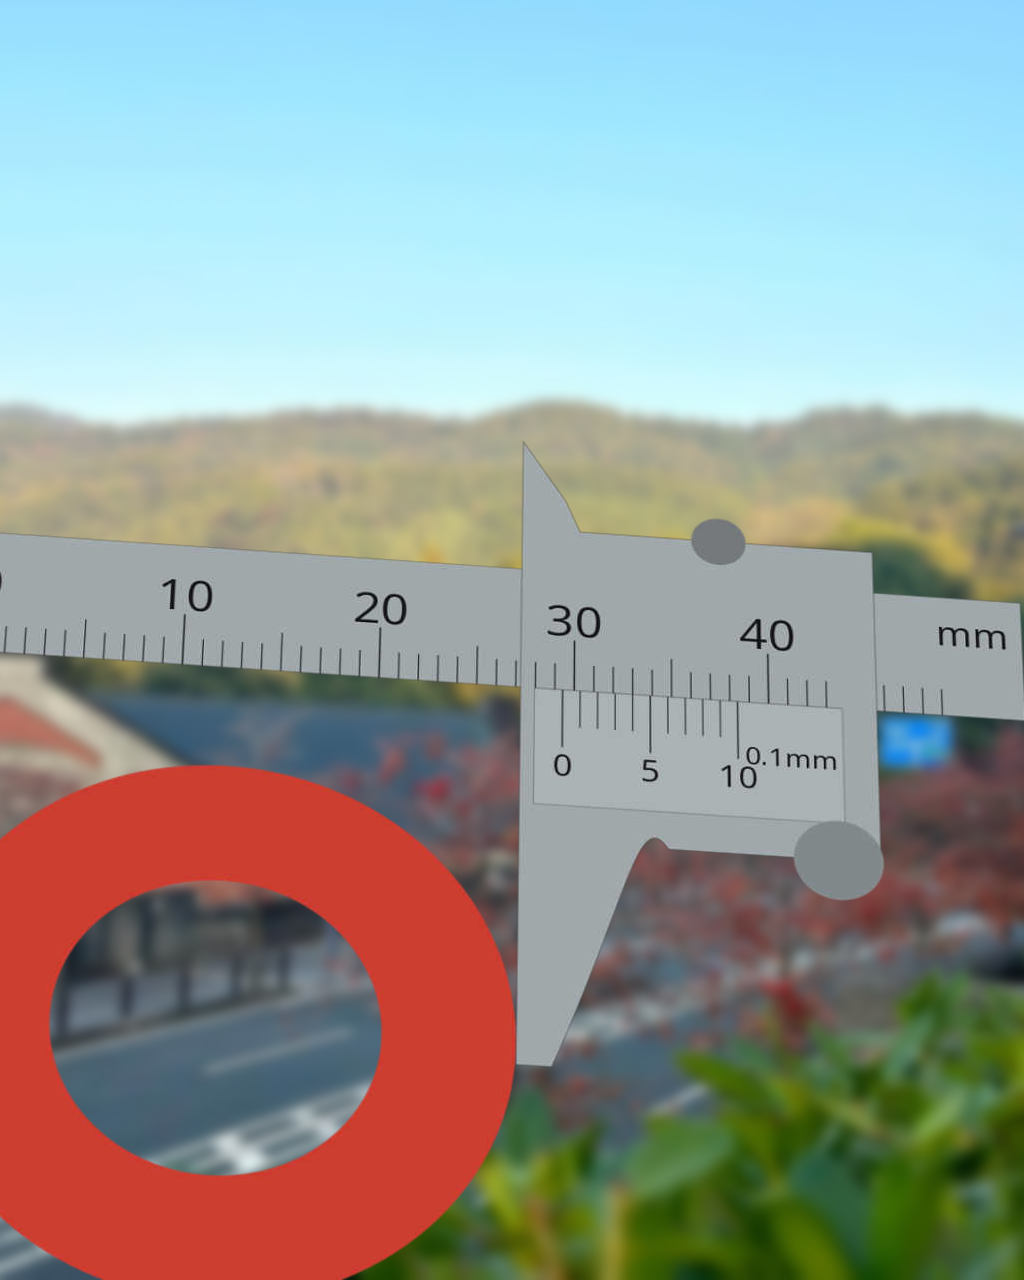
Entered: 29.4 mm
